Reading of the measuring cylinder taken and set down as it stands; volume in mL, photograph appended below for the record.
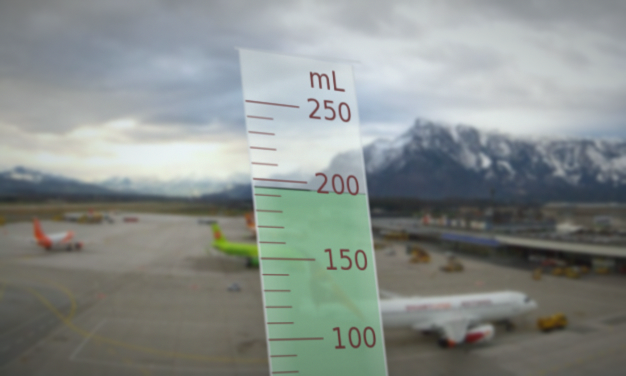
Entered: 195 mL
